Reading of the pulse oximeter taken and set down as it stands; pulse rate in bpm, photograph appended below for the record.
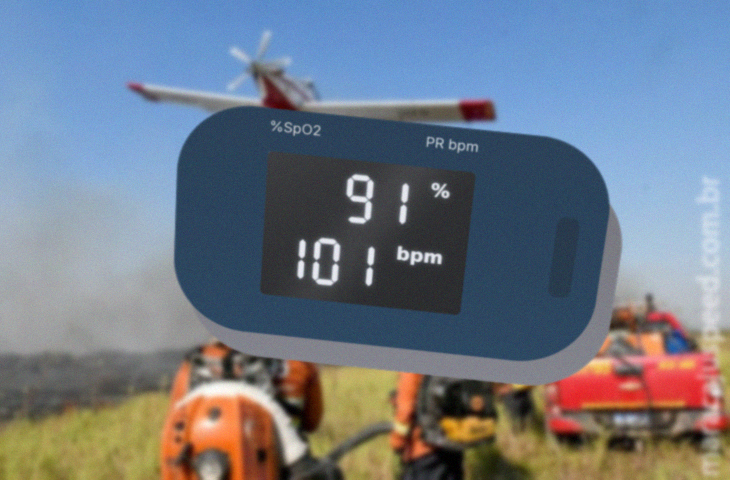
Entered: 101 bpm
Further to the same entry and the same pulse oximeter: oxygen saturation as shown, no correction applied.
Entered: 91 %
